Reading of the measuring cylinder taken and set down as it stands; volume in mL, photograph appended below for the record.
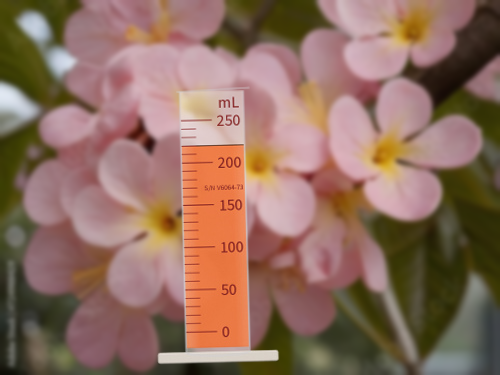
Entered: 220 mL
